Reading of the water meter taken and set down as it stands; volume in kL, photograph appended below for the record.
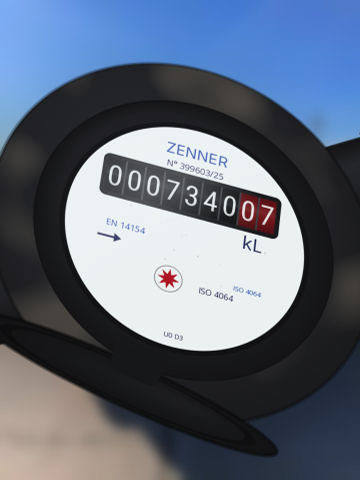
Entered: 7340.07 kL
